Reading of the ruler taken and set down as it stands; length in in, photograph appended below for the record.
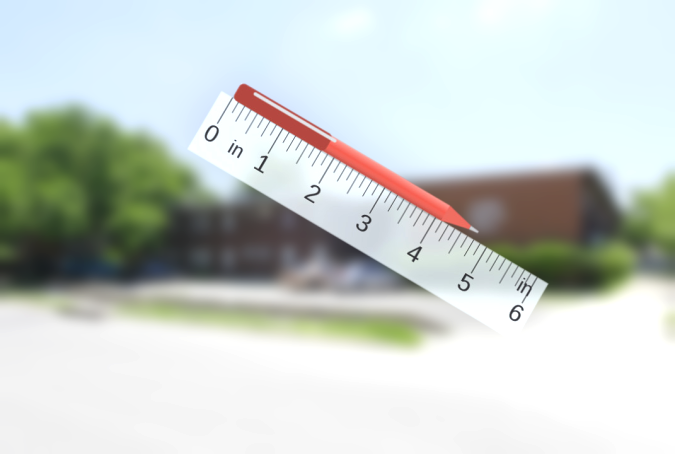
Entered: 4.75 in
